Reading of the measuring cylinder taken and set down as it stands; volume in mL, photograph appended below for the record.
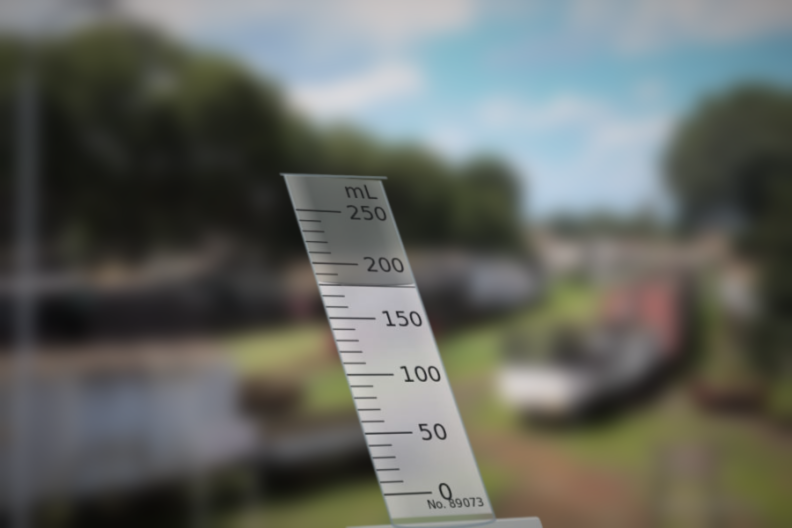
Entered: 180 mL
